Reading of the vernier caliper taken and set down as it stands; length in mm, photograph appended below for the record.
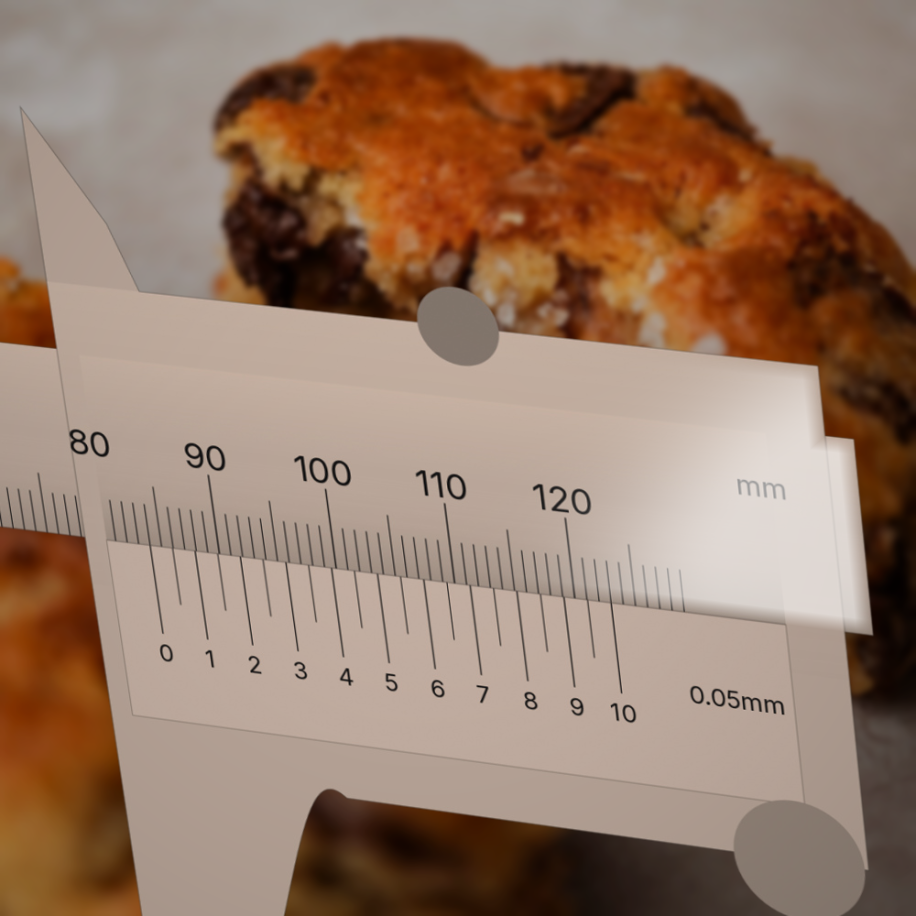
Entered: 84.0 mm
